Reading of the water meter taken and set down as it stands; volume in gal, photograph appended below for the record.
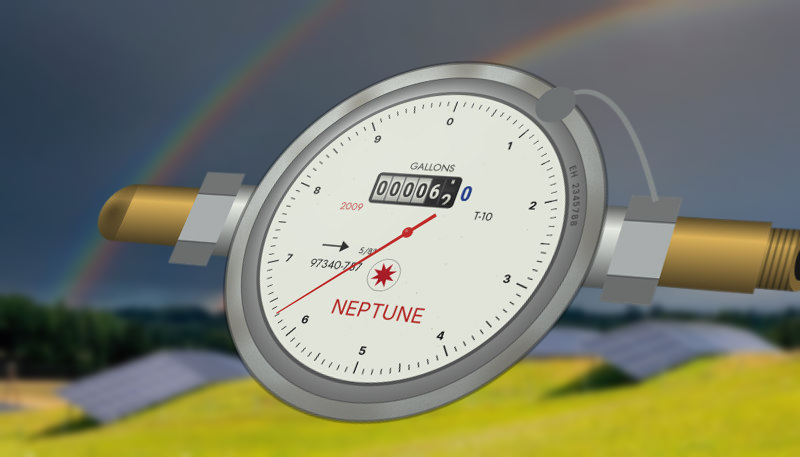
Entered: 616.3 gal
